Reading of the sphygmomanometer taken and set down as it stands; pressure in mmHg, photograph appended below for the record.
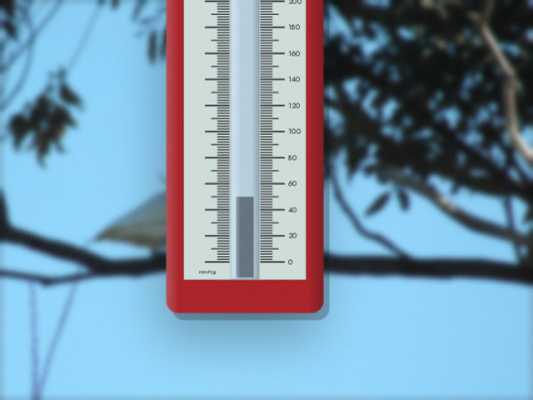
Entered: 50 mmHg
